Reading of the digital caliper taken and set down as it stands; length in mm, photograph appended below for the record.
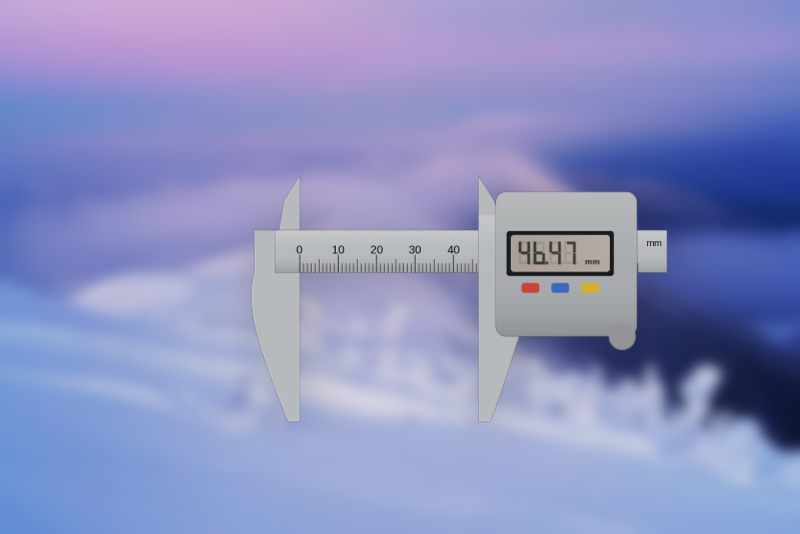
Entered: 46.47 mm
